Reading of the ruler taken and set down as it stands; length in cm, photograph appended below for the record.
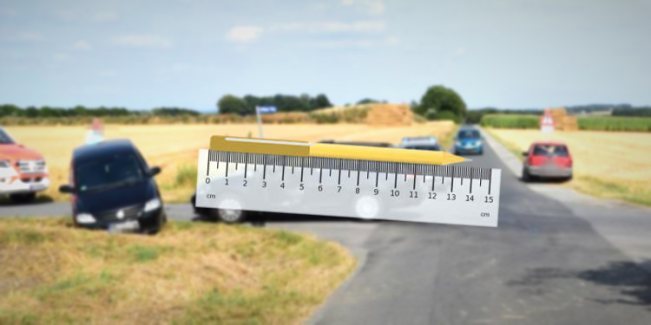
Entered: 14 cm
